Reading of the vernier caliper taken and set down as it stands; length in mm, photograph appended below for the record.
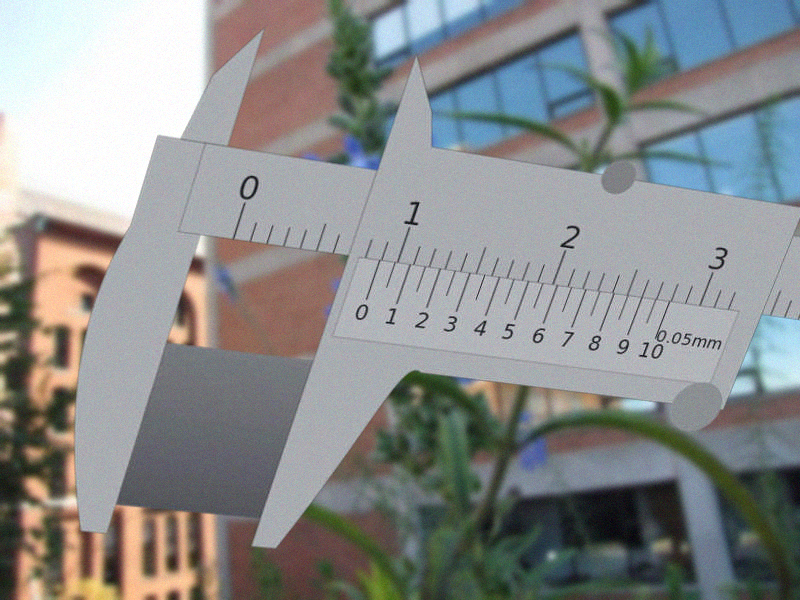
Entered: 8.9 mm
